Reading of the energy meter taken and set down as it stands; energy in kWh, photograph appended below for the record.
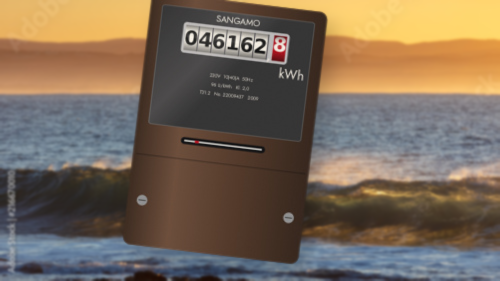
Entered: 46162.8 kWh
